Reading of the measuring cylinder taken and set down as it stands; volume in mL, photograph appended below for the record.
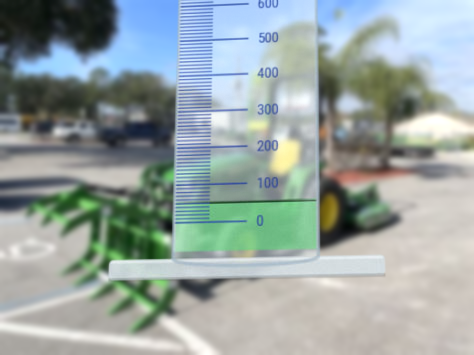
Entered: 50 mL
